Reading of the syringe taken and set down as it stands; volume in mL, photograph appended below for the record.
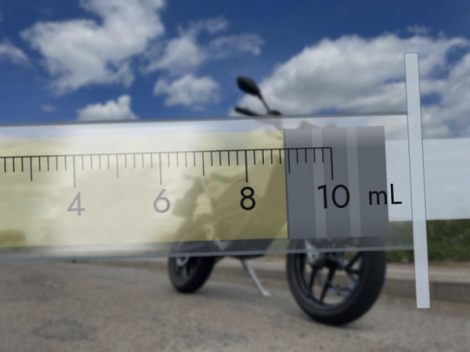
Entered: 8.9 mL
